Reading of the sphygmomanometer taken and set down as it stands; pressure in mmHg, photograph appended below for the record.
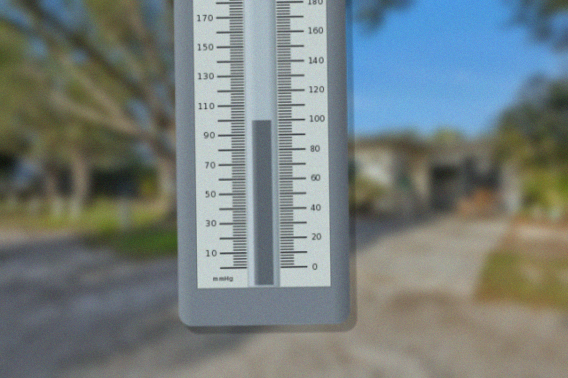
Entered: 100 mmHg
